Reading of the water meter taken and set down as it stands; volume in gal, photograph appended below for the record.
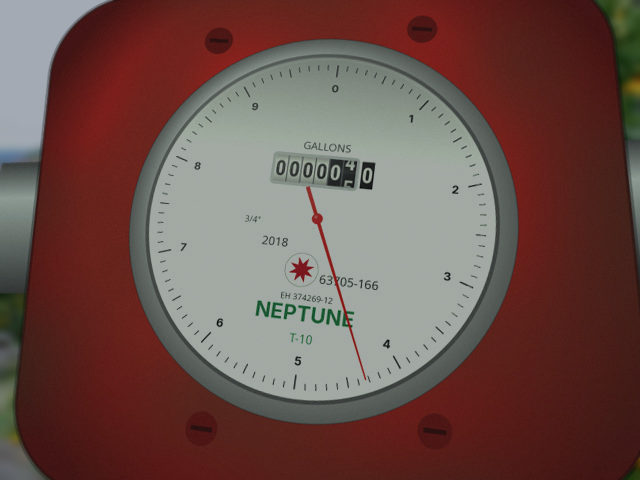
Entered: 44.3 gal
